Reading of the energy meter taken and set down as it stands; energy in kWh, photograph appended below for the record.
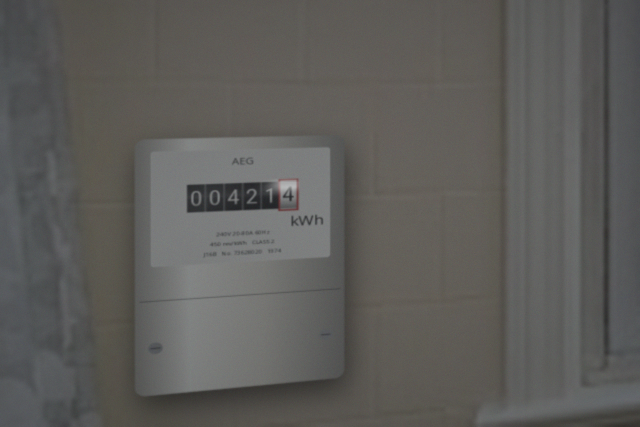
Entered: 421.4 kWh
